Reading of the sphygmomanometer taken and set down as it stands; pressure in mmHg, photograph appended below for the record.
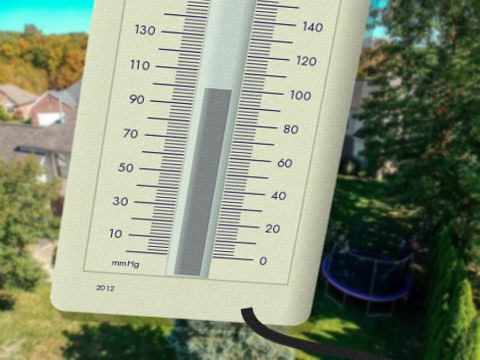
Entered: 100 mmHg
